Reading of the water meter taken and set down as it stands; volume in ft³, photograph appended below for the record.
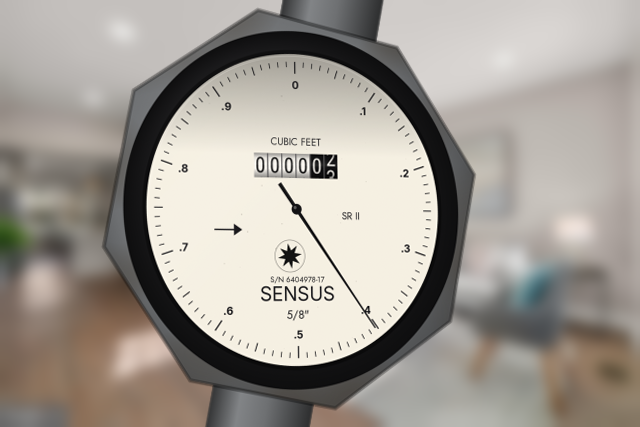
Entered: 2.40 ft³
